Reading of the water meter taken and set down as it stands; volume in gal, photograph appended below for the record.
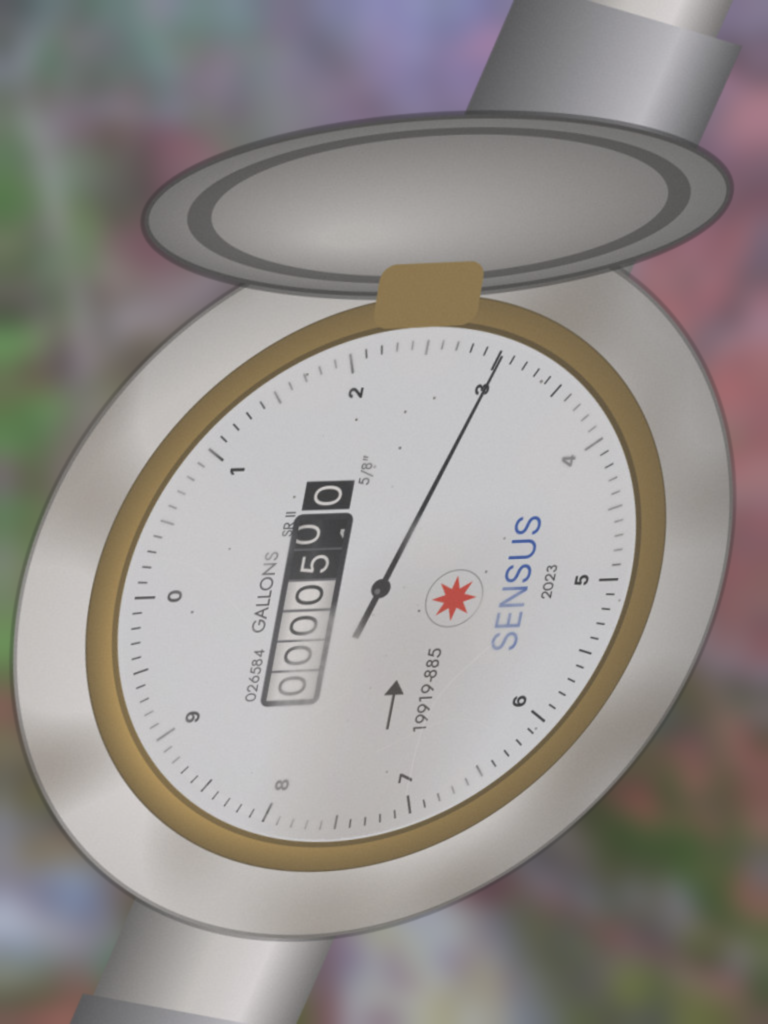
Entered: 503.0 gal
